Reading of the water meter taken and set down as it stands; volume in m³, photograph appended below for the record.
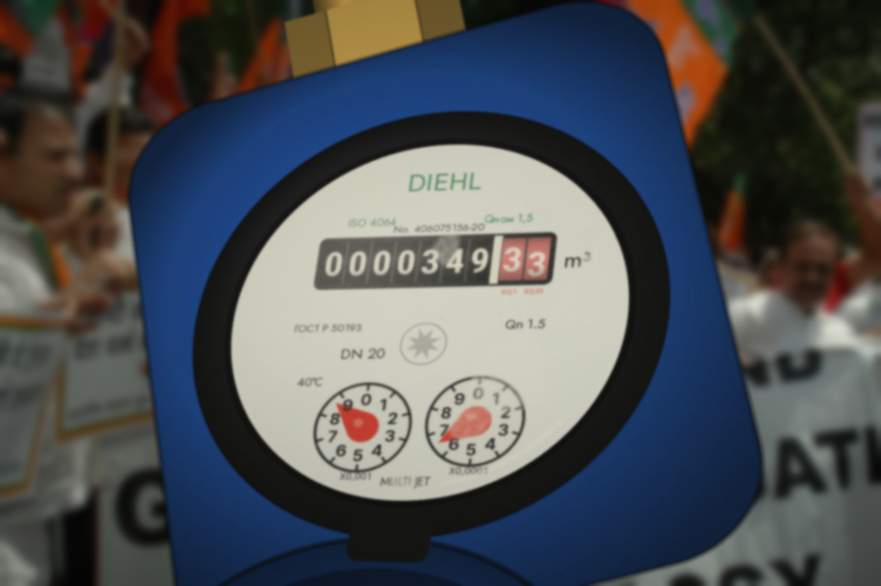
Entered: 349.3286 m³
